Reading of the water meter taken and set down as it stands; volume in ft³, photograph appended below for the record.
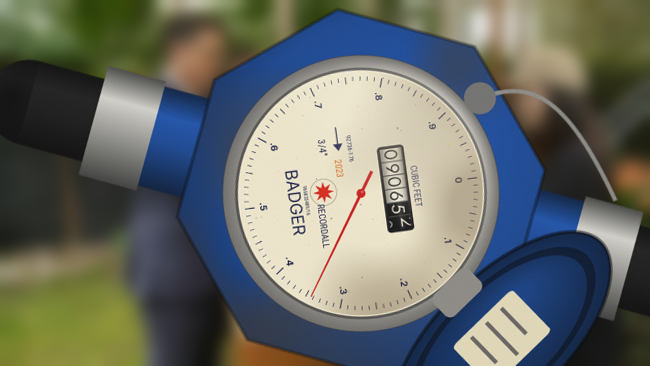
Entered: 90652.34 ft³
